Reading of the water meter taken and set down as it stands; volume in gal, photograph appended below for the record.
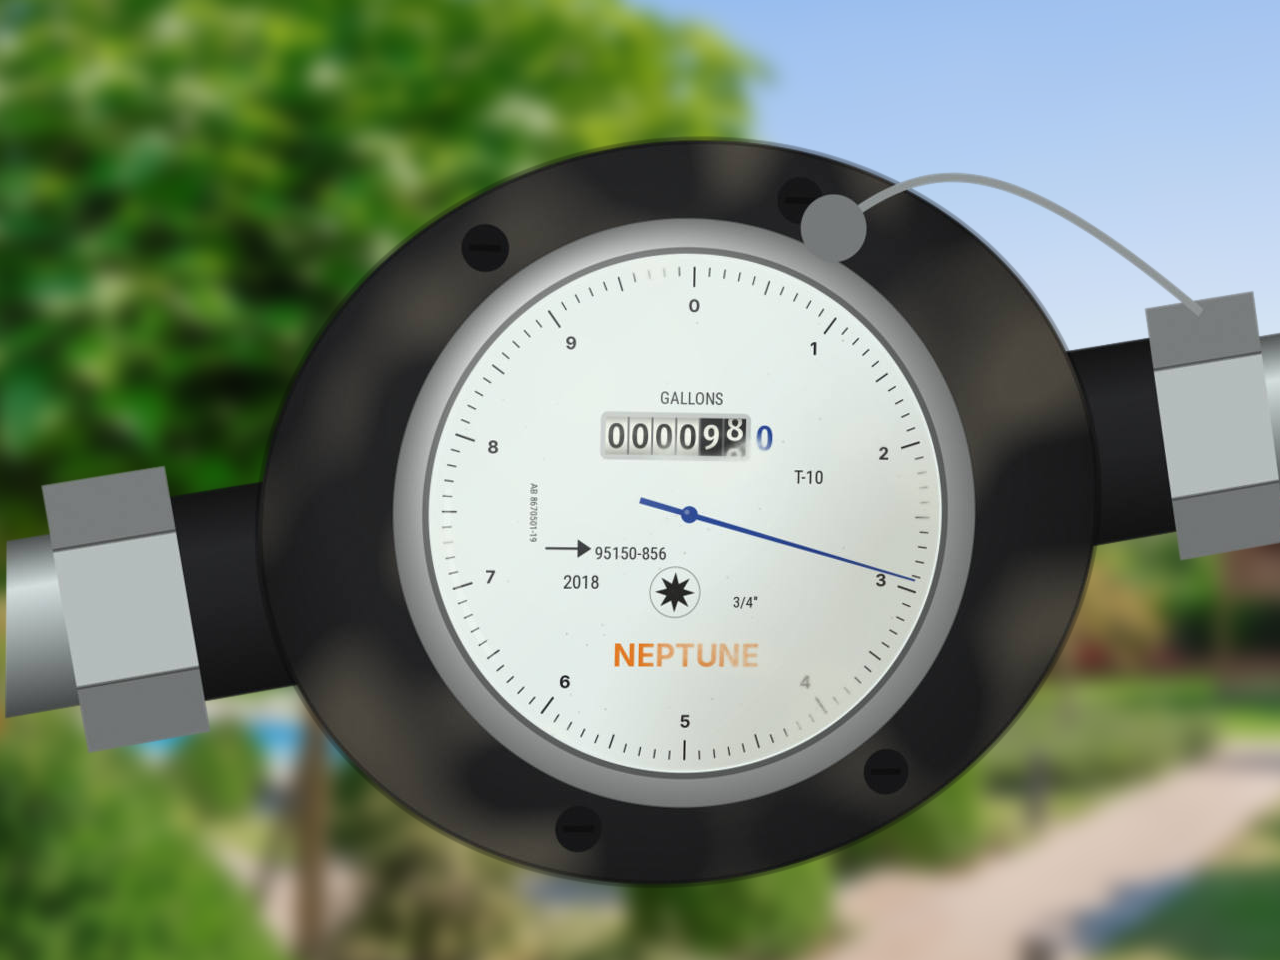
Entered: 982.9 gal
